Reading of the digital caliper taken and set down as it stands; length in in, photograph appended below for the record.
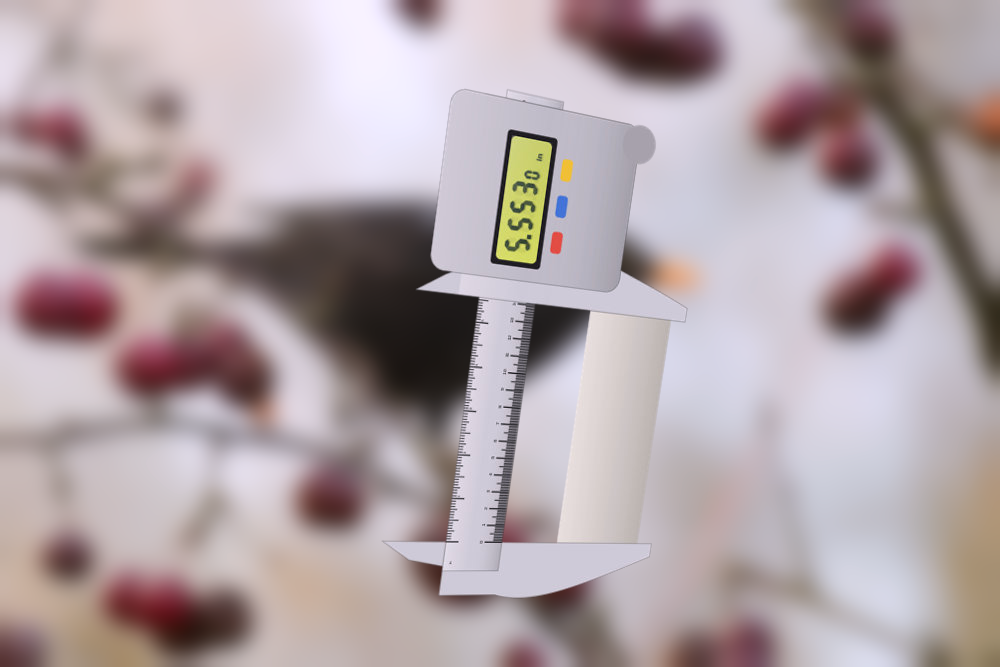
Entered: 5.5530 in
